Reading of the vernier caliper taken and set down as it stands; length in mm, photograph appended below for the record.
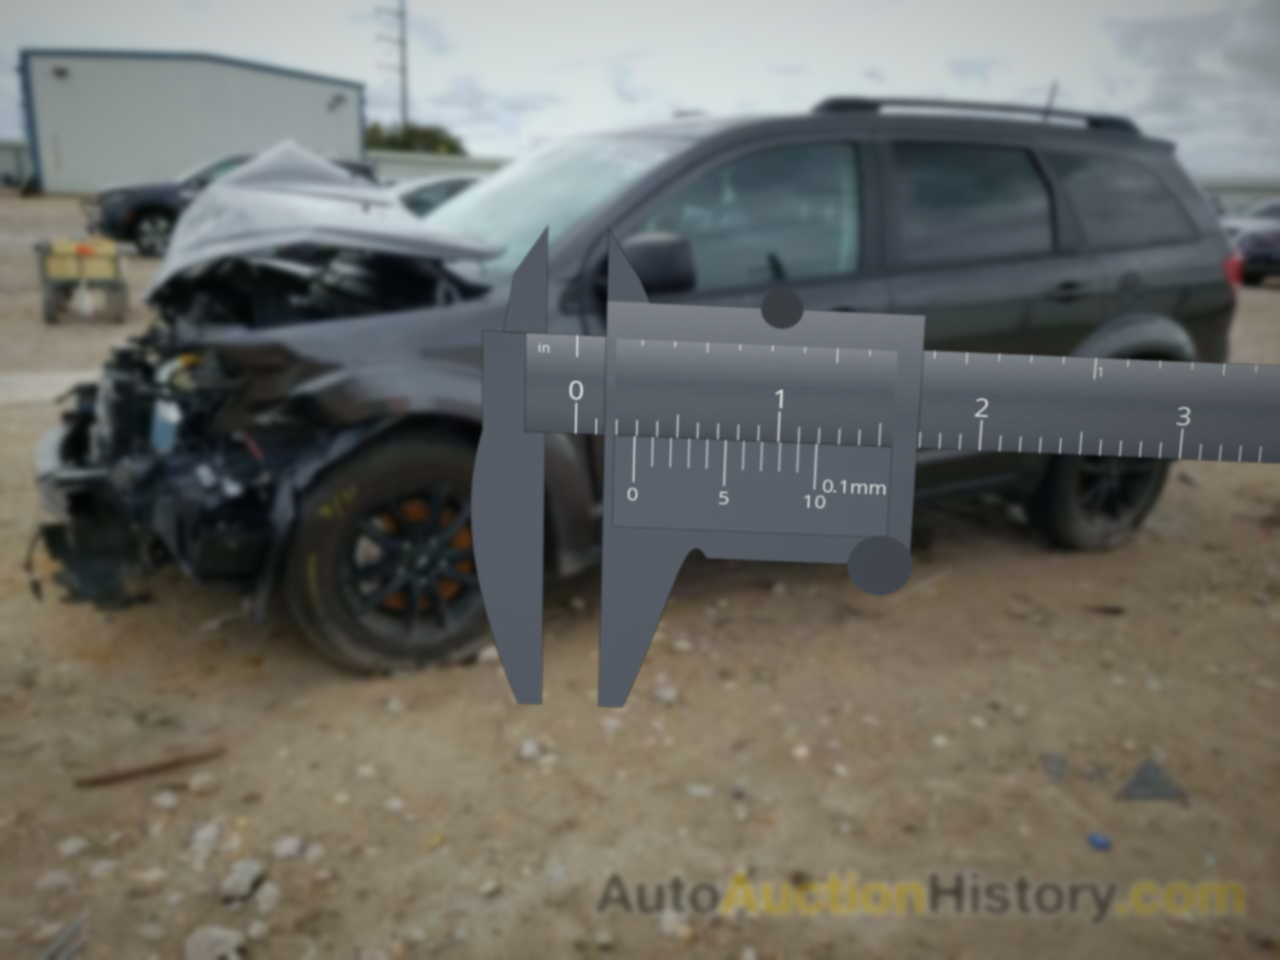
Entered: 2.9 mm
